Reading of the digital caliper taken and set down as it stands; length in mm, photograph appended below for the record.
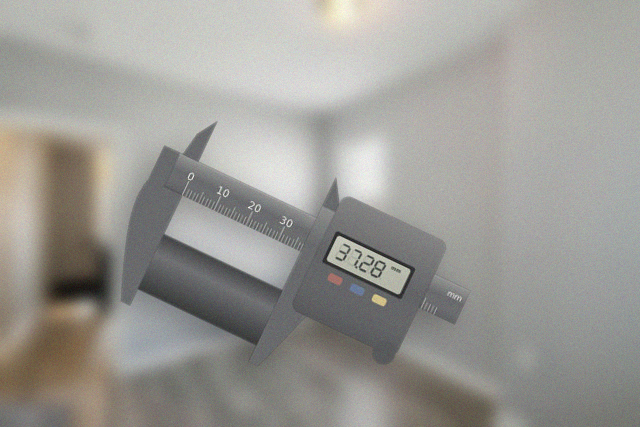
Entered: 37.28 mm
